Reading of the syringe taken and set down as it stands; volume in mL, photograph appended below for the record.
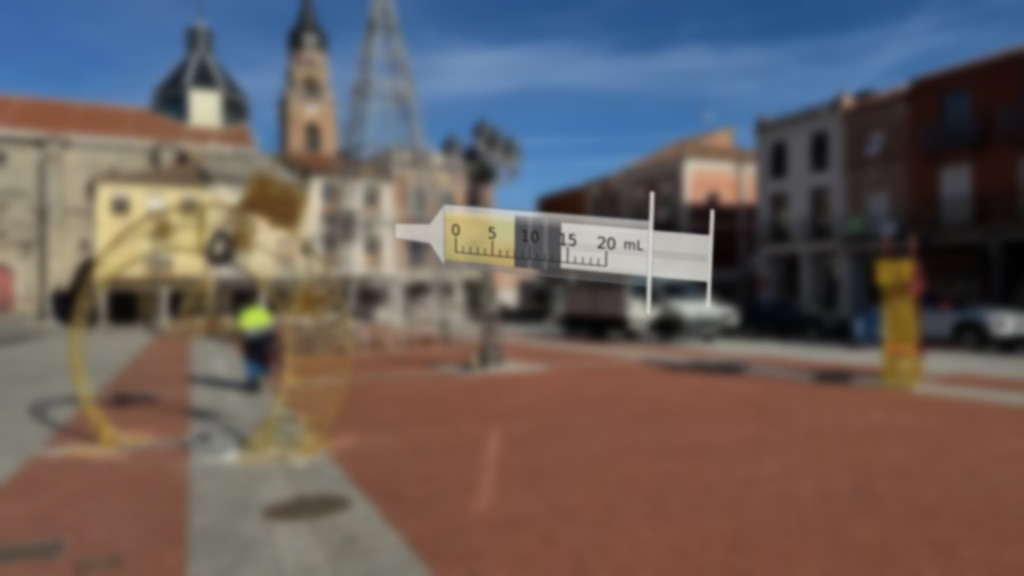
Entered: 8 mL
